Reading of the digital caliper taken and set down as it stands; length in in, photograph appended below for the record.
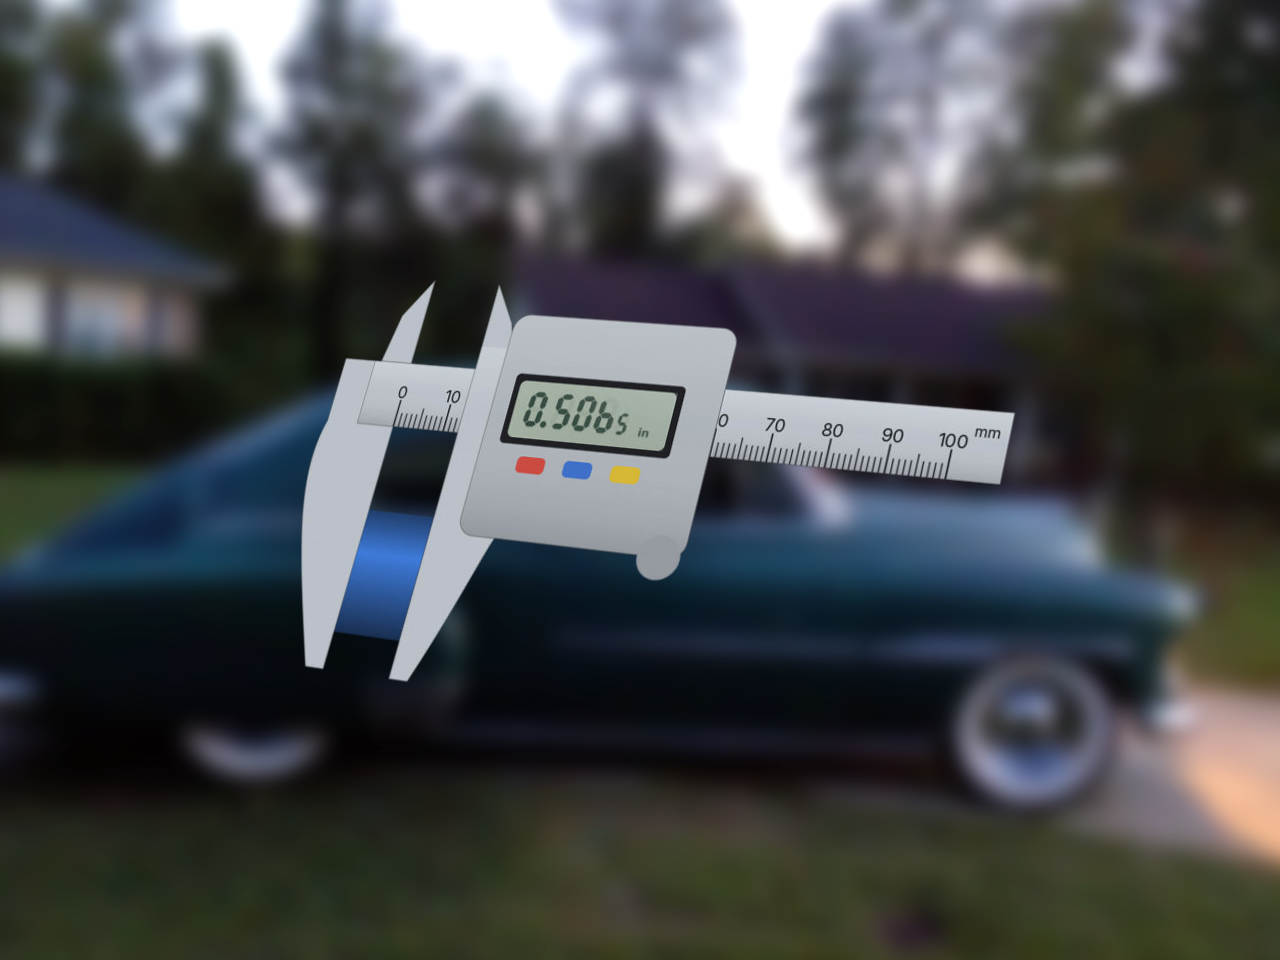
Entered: 0.5065 in
